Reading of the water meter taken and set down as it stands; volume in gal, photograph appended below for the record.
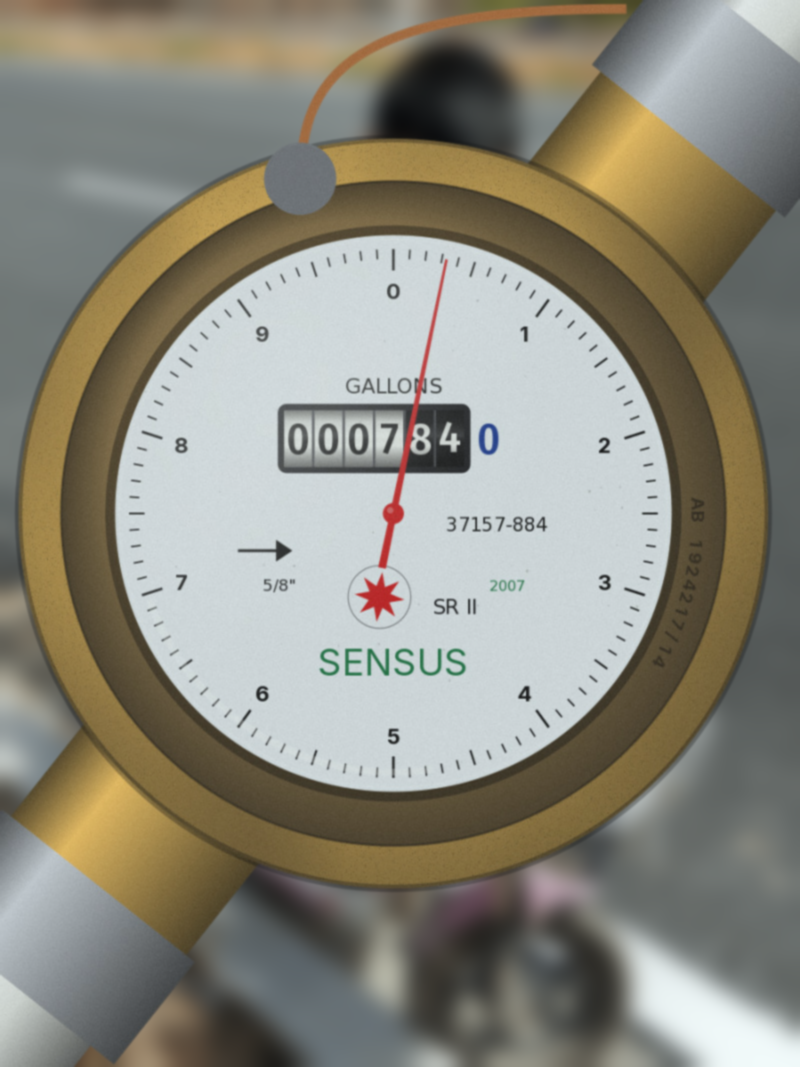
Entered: 7840.3 gal
